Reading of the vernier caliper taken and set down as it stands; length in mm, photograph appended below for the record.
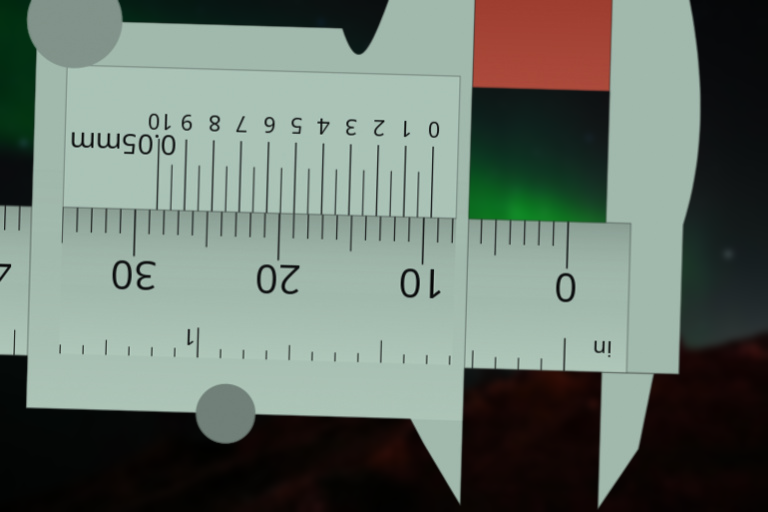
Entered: 9.5 mm
